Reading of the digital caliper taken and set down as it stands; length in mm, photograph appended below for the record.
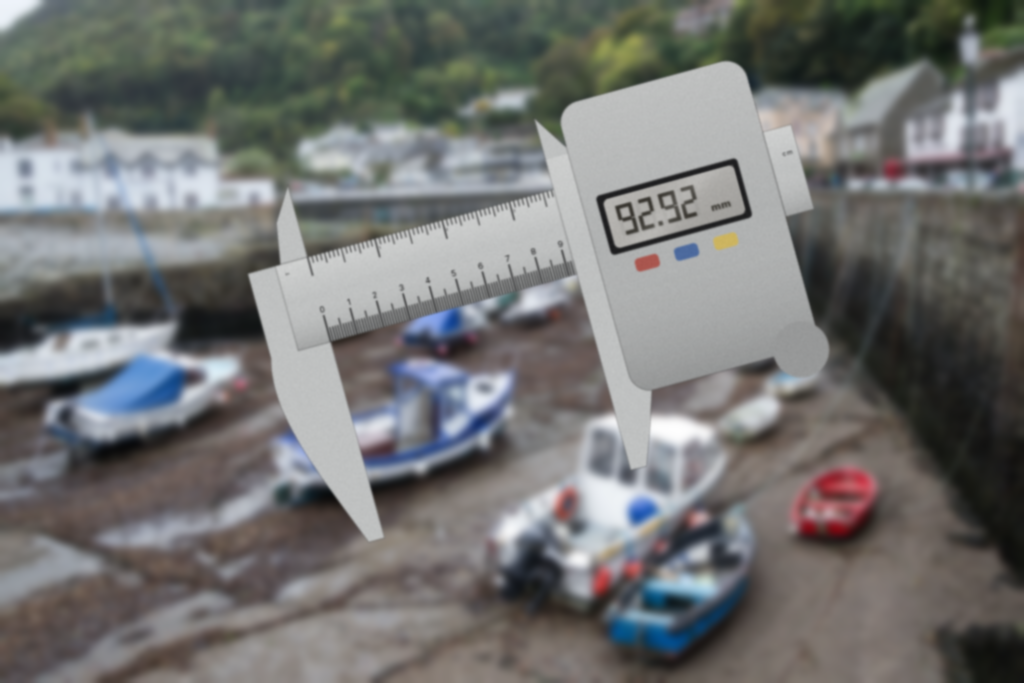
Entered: 92.92 mm
